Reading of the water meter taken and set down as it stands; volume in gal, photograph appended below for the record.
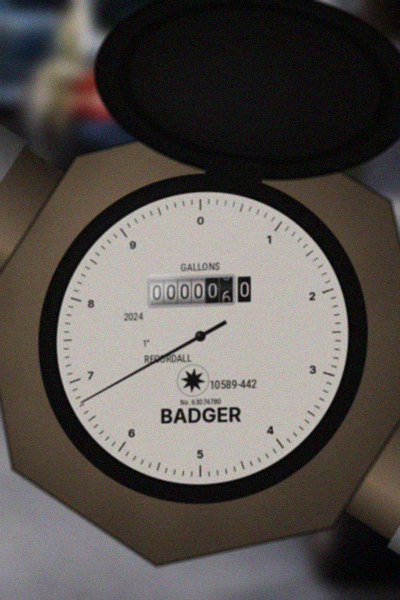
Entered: 56.7 gal
